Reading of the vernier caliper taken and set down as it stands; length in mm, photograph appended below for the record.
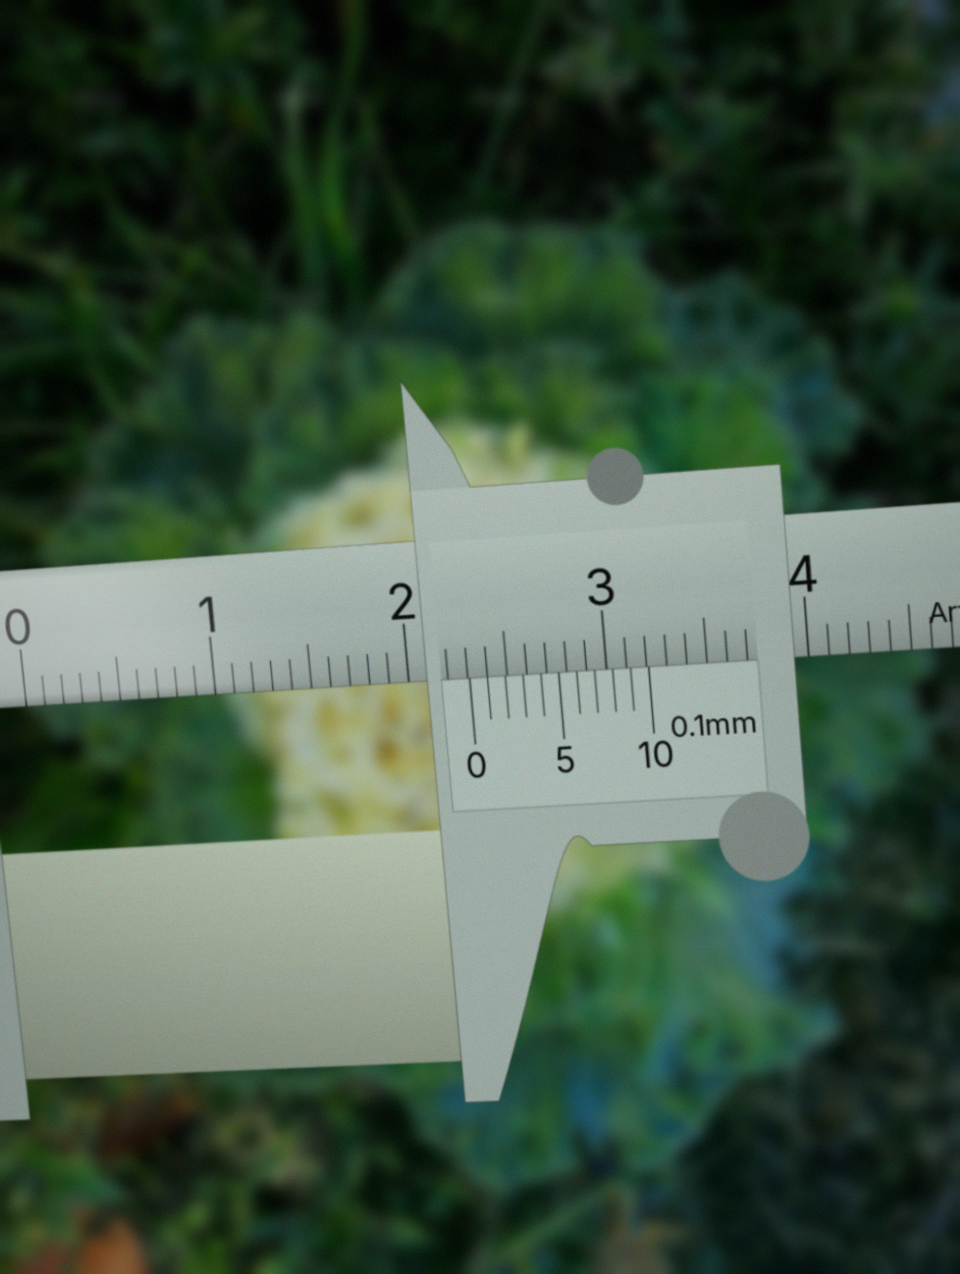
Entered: 23.1 mm
